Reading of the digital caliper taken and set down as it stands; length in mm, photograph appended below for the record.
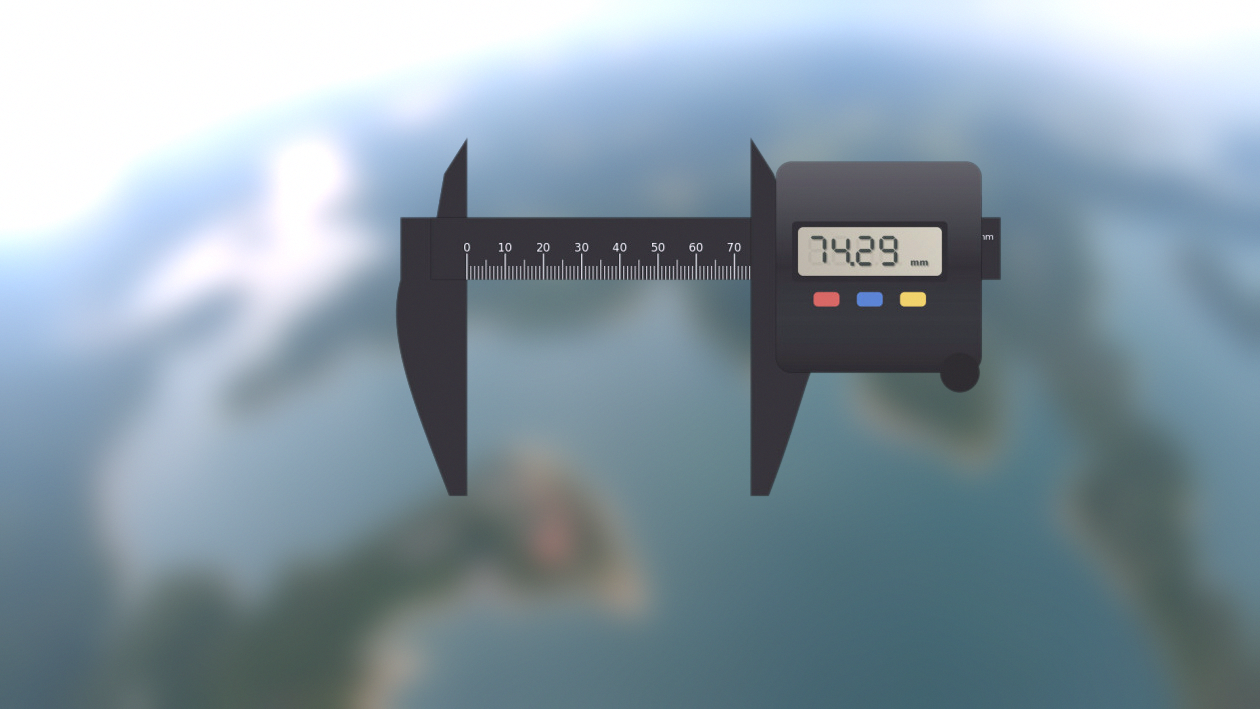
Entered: 74.29 mm
